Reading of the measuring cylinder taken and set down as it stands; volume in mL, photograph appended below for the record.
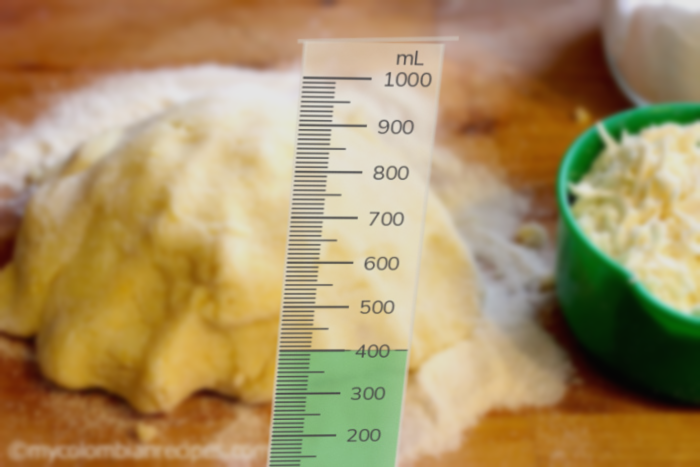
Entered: 400 mL
